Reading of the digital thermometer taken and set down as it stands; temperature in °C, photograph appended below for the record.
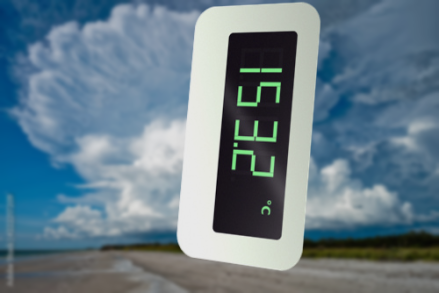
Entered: 153.2 °C
